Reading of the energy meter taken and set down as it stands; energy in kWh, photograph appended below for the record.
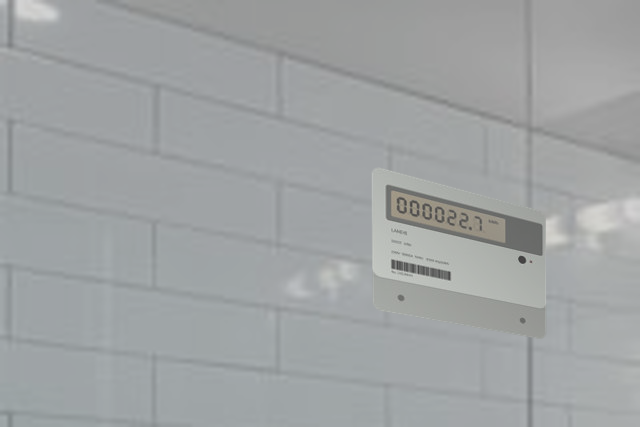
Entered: 22.7 kWh
